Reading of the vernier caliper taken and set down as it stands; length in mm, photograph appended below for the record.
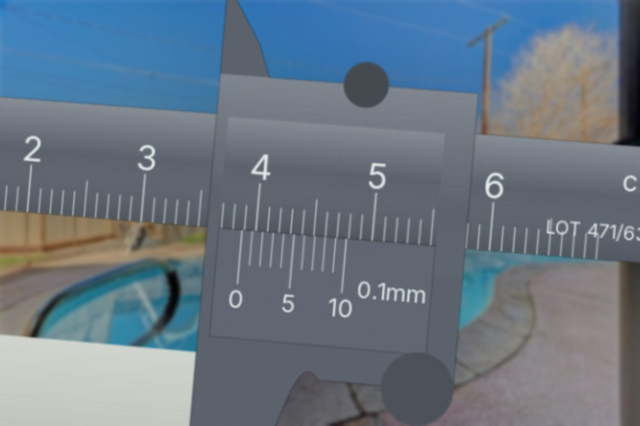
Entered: 38.8 mm
